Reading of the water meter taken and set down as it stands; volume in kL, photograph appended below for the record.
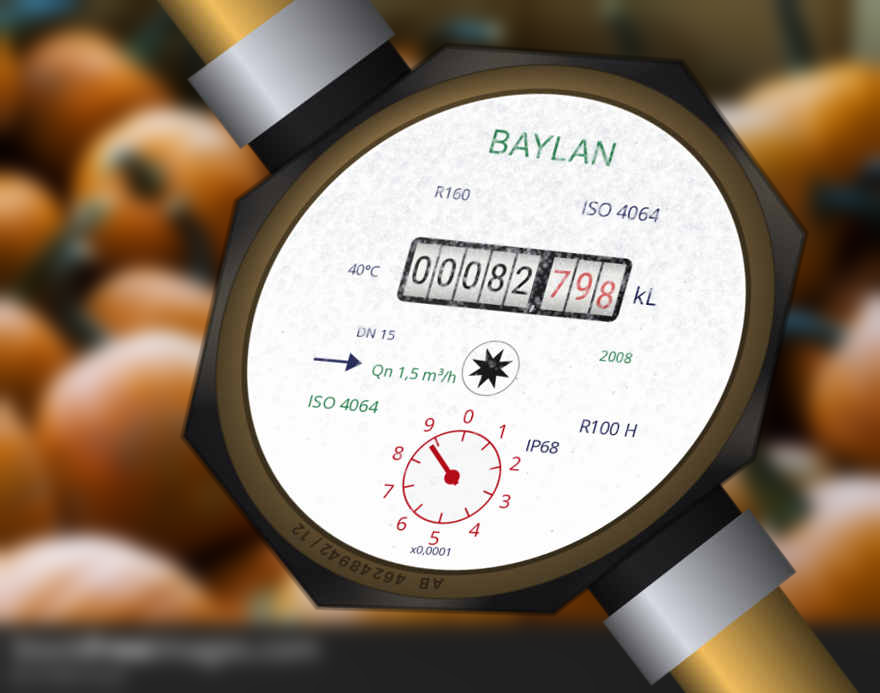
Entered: 82.7978 kL
